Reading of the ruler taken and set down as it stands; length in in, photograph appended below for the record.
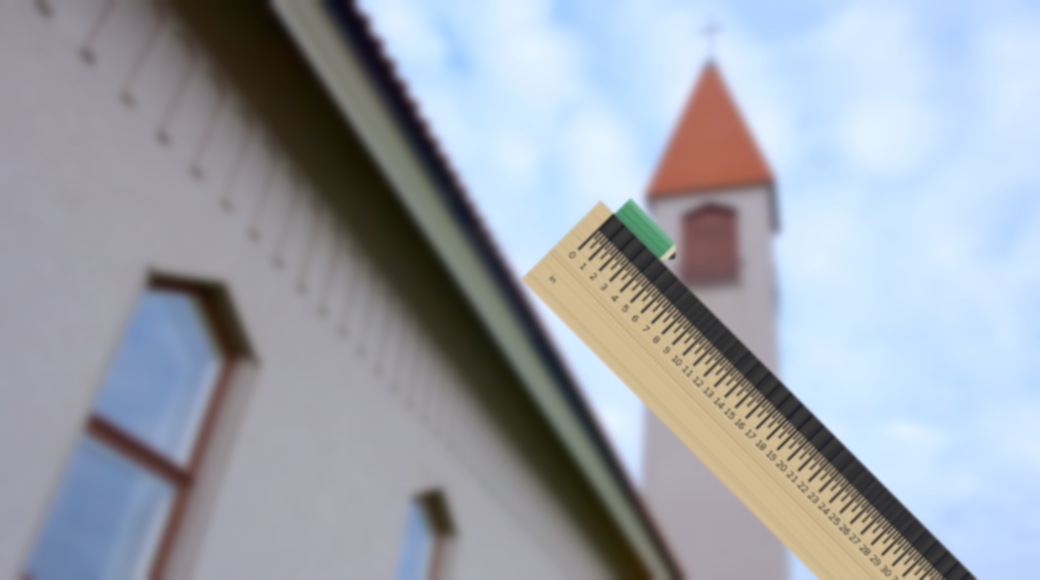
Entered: 5 in
